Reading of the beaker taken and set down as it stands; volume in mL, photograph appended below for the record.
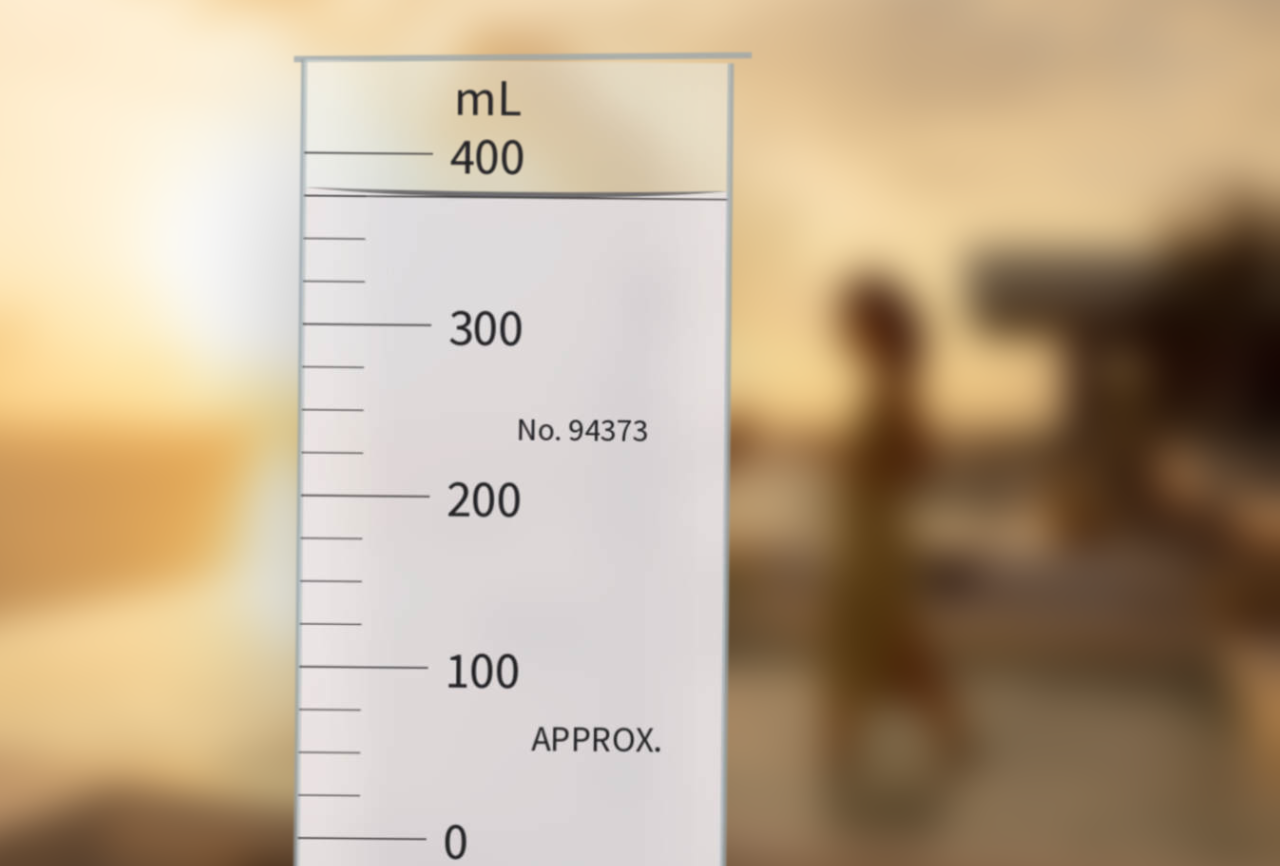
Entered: 375 mL
